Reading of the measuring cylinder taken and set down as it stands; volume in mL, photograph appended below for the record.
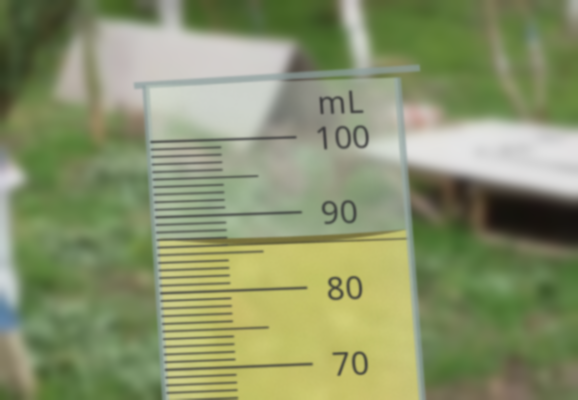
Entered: 86 mL
